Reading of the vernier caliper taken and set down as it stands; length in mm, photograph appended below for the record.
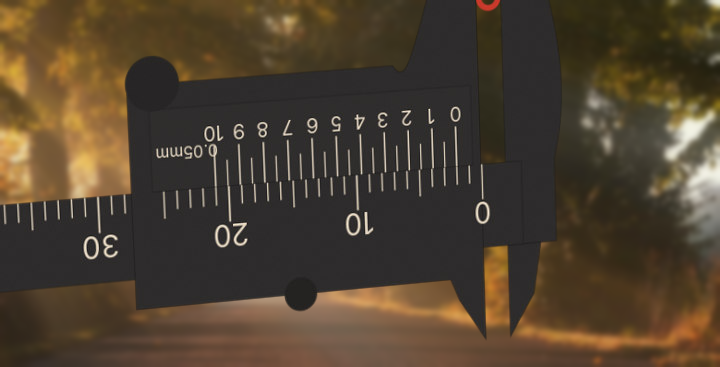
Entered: 2.0 mm
